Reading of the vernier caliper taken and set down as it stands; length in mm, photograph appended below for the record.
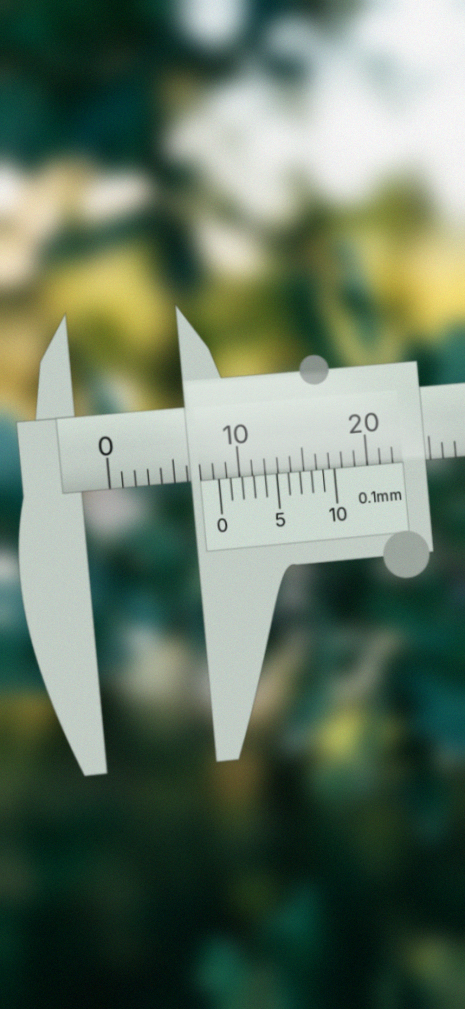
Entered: 8.4 mm
